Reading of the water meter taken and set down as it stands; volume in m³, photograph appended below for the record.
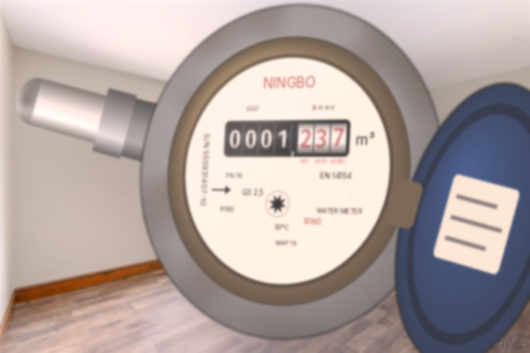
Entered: 1.237 m³
